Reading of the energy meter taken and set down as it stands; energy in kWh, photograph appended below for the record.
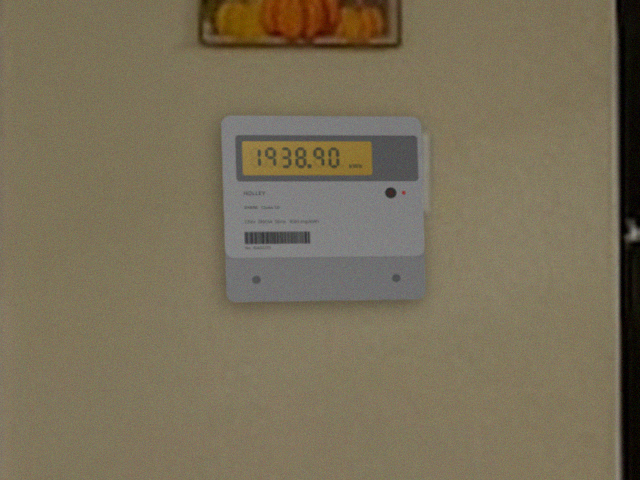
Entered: 1938.90 kWh
